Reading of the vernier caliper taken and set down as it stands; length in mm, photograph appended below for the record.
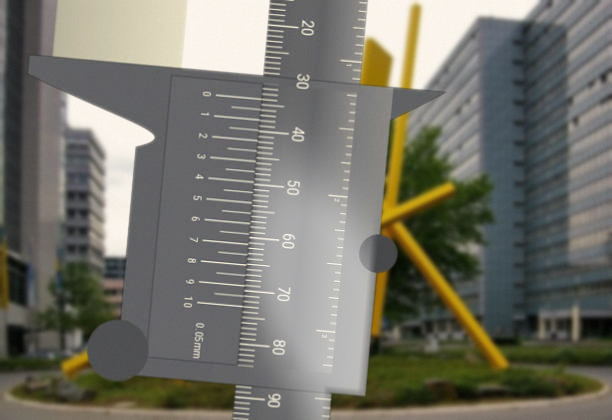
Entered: 34.0 mm
